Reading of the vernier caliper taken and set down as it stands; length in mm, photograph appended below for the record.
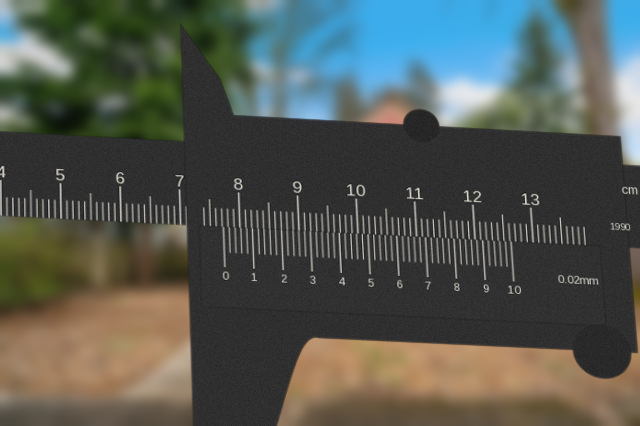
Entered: 77.2 mm
